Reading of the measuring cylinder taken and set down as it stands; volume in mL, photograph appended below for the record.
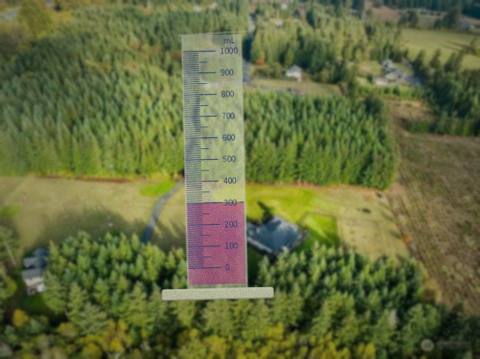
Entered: 300 mL
